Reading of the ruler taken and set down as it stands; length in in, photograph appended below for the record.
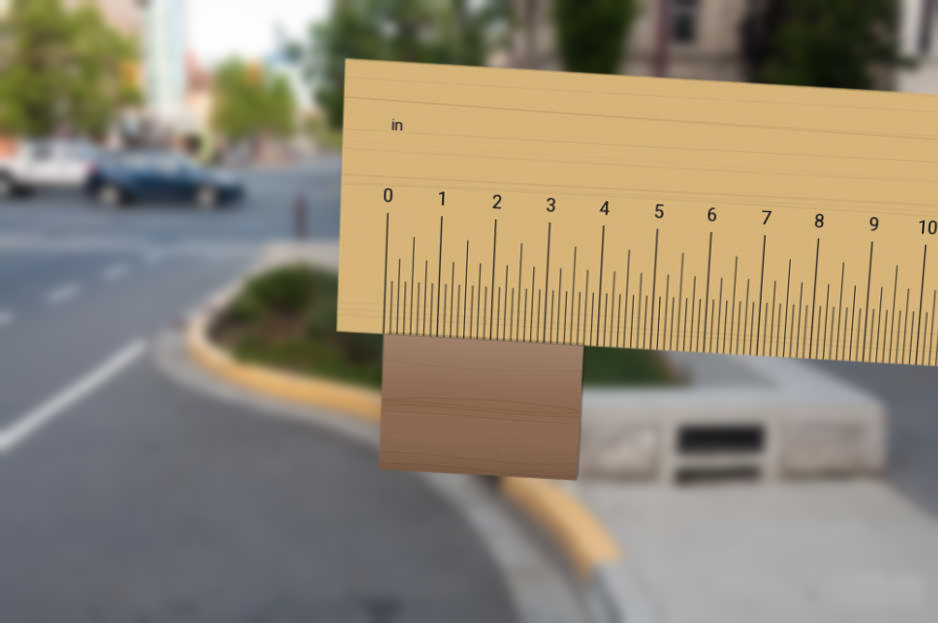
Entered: 3.75 in
